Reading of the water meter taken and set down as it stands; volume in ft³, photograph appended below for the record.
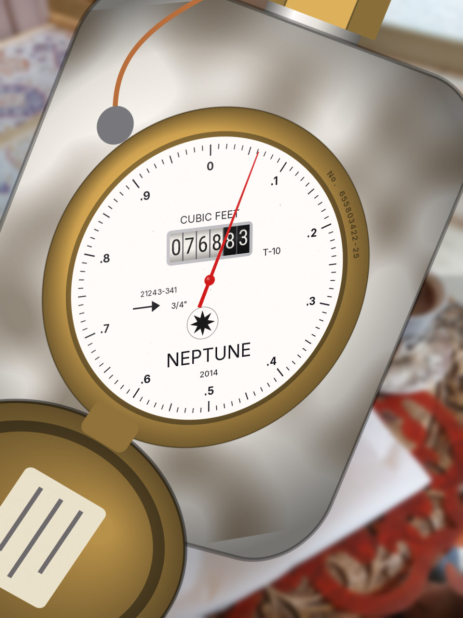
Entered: 76883.06 ft³
